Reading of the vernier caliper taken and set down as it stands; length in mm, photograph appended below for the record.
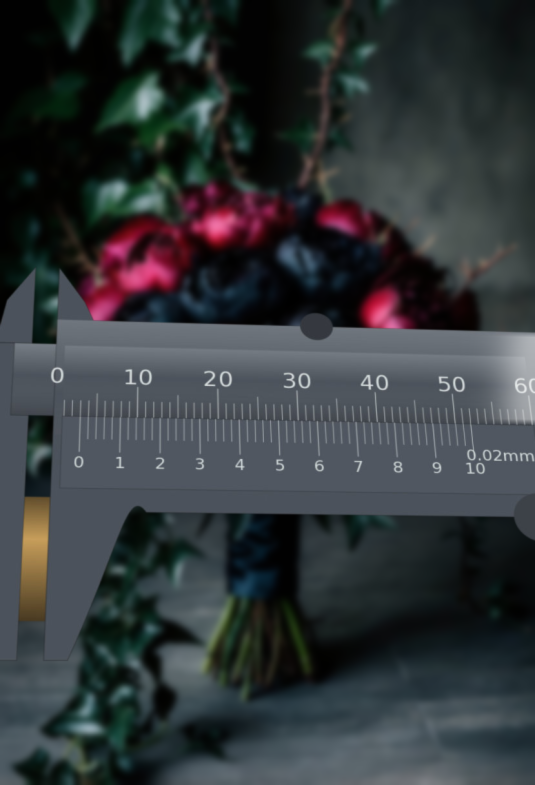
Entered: 3.0 mm
